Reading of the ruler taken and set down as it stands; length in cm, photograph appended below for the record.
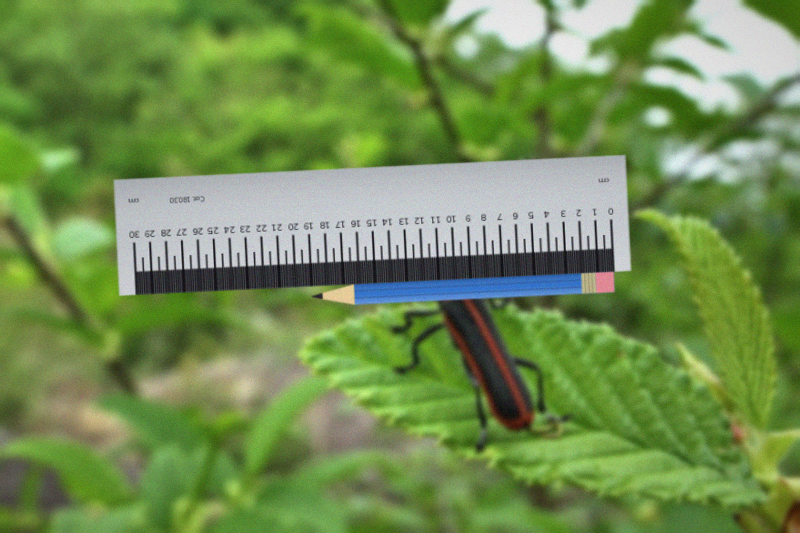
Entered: 19 cm
